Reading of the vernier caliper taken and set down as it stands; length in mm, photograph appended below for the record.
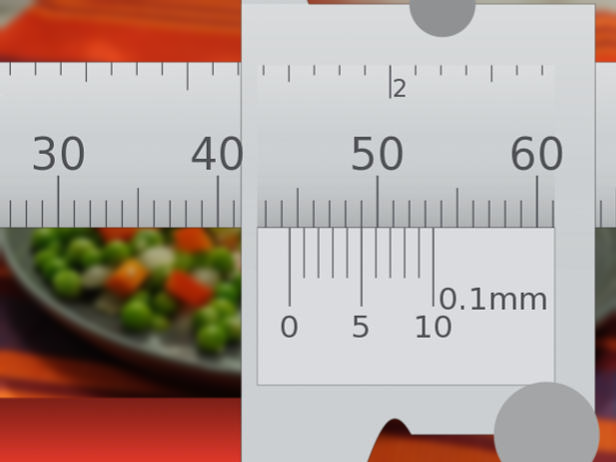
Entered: 44.5 mm
